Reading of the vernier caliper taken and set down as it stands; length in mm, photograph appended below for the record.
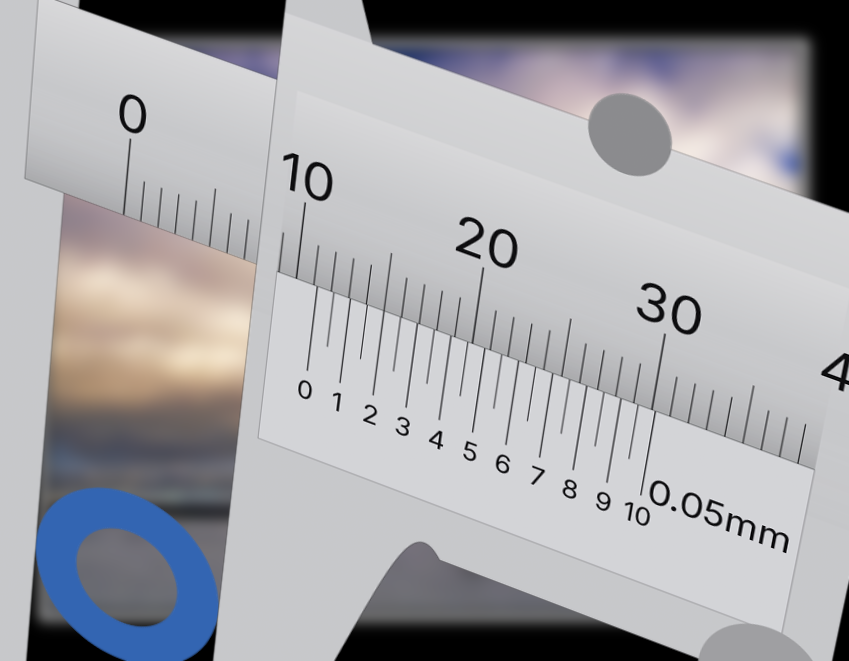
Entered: 11.2 mm
